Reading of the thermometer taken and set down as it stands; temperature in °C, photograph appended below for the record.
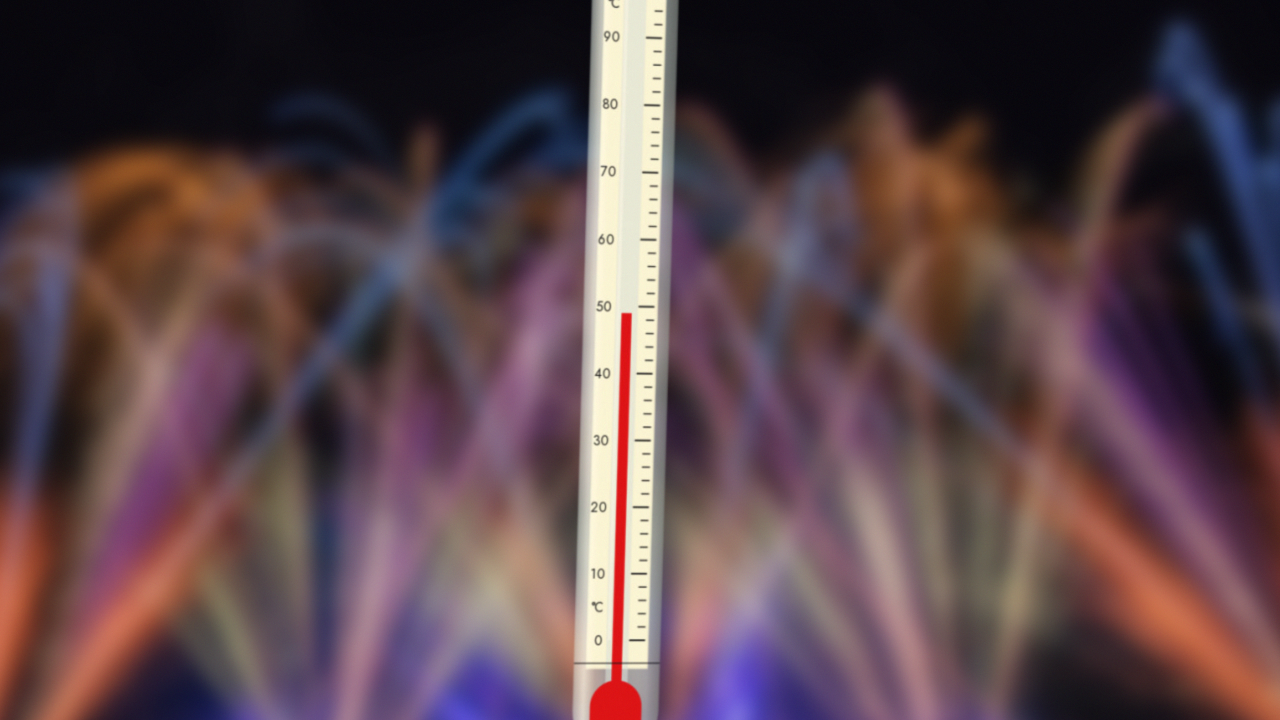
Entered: 49 °C
